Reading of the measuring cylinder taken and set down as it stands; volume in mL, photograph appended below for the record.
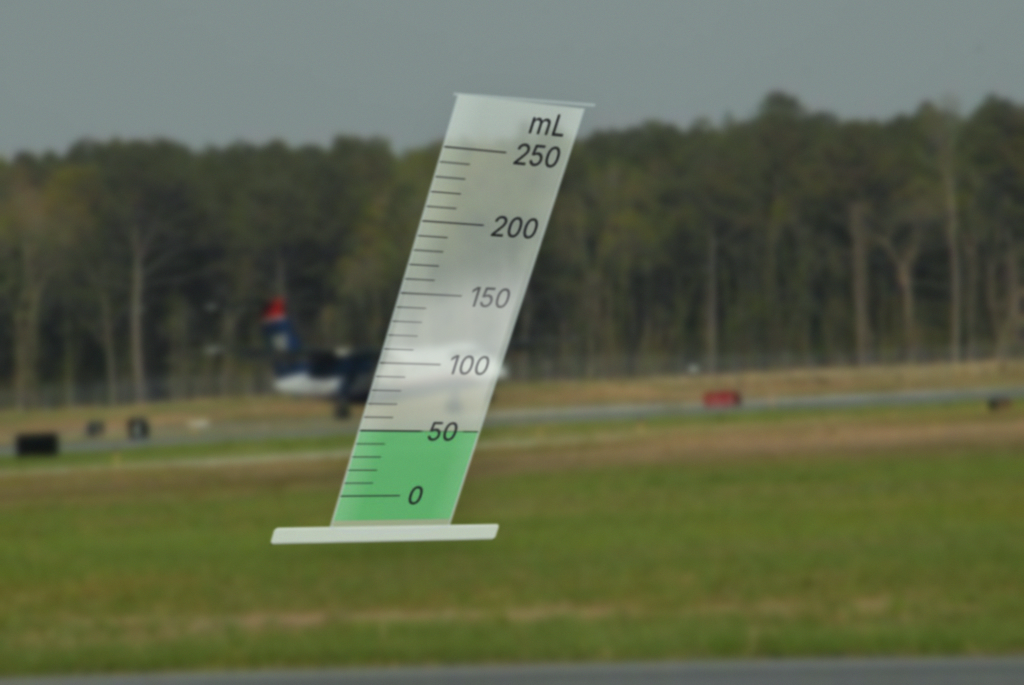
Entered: 50 mL
